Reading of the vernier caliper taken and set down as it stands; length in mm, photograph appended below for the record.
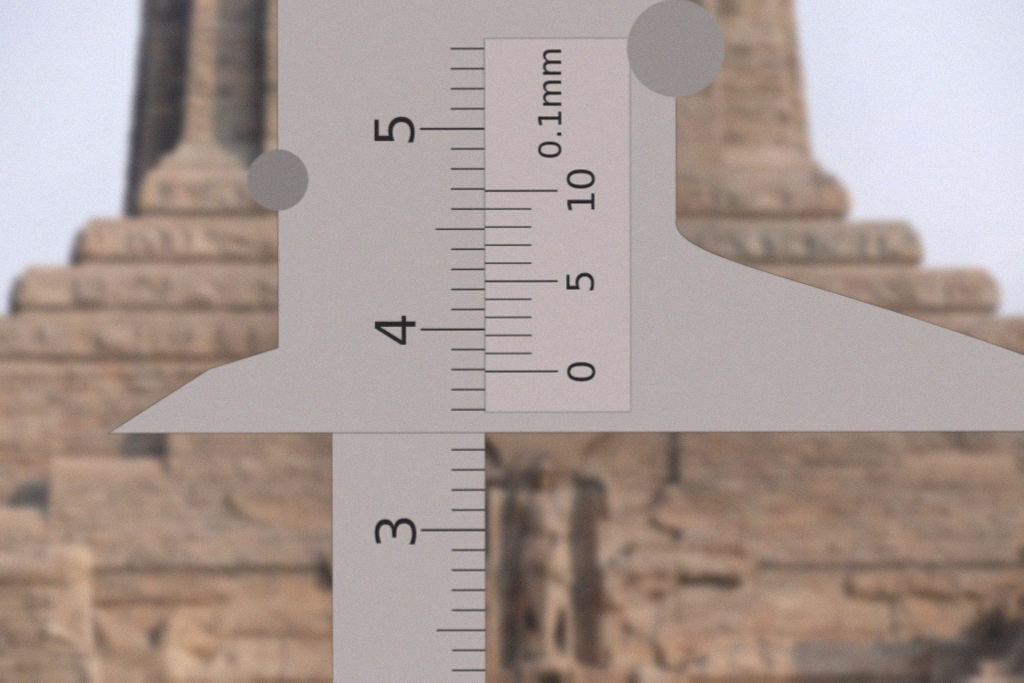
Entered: 37.9 mm
